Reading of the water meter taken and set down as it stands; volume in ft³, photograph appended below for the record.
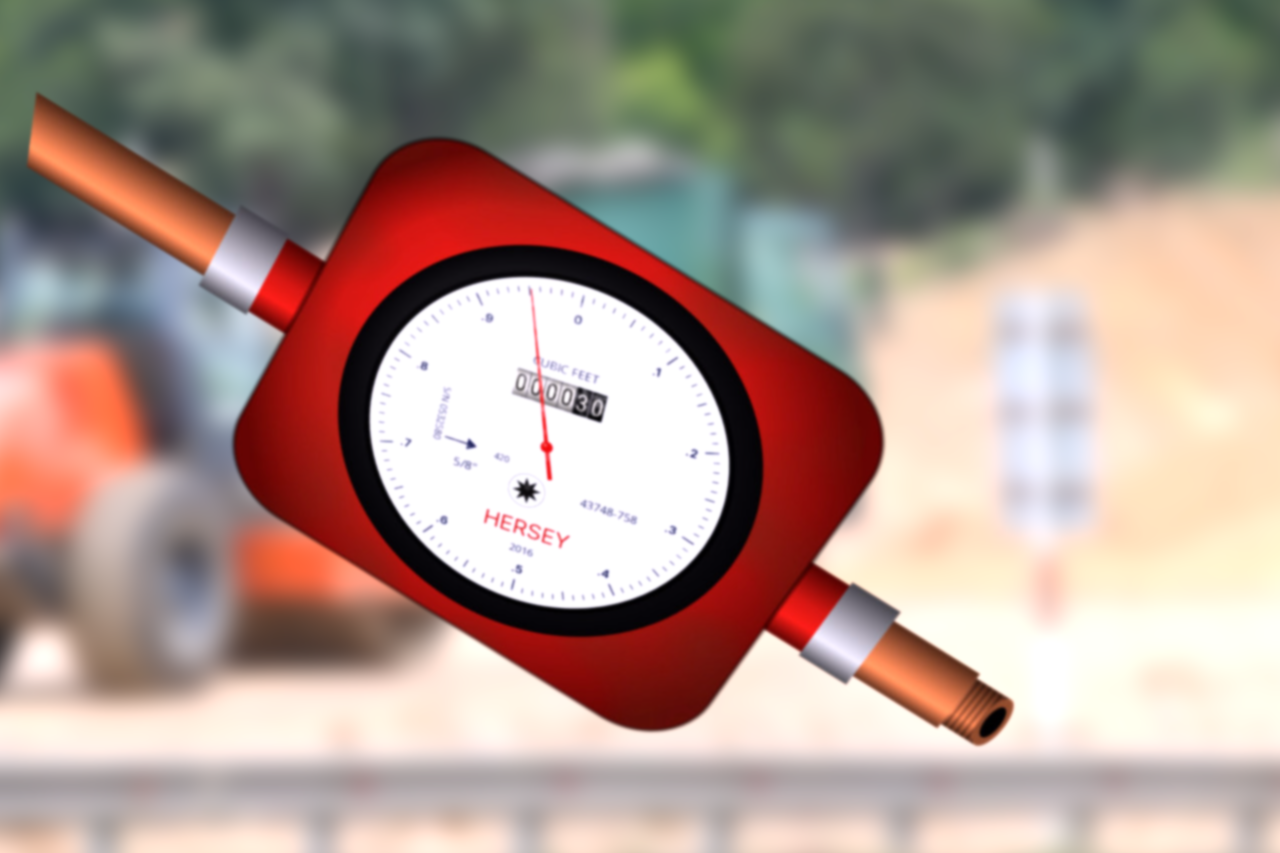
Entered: 29.95 ft³
